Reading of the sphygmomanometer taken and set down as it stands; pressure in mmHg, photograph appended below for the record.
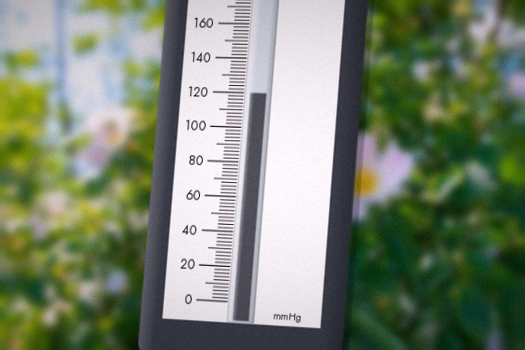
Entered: 120 mmHg
